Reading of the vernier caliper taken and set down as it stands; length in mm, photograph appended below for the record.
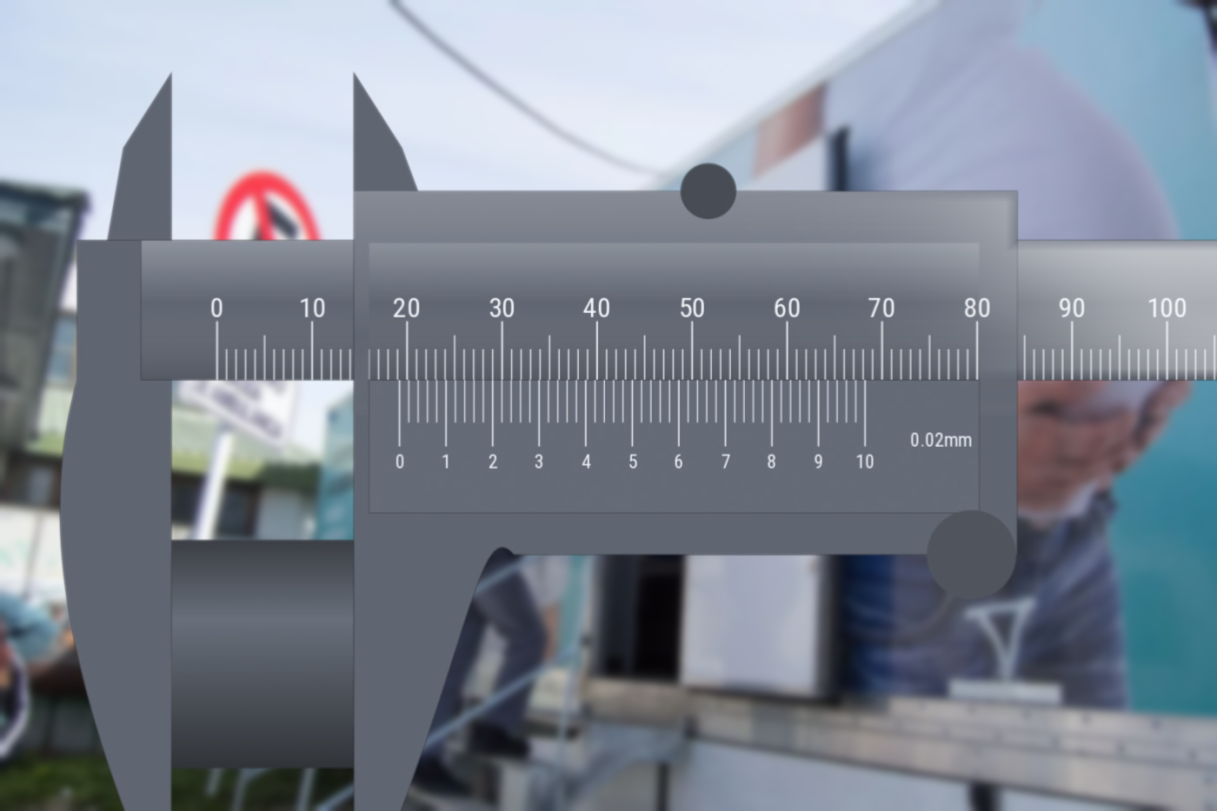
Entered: 19.2 mm
